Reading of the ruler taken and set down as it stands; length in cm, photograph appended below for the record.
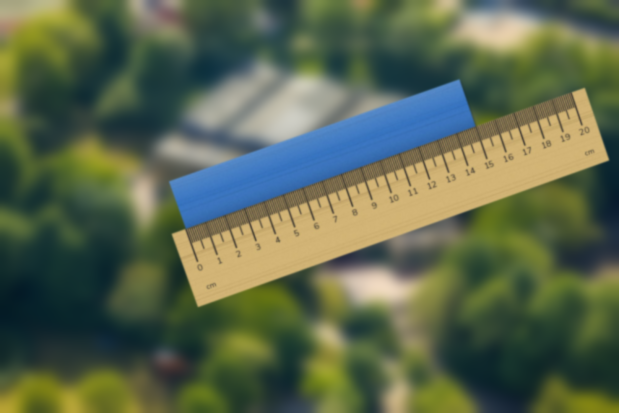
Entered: 15 cm
